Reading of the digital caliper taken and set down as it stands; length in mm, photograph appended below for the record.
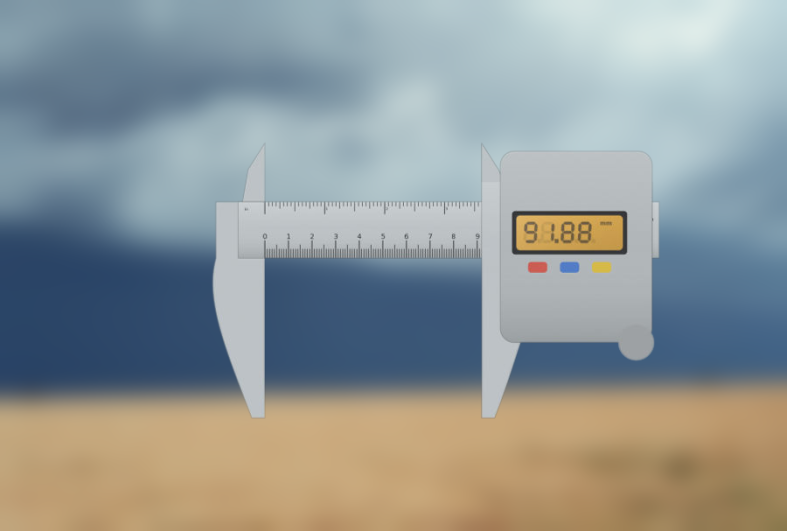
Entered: 91.88 mm
